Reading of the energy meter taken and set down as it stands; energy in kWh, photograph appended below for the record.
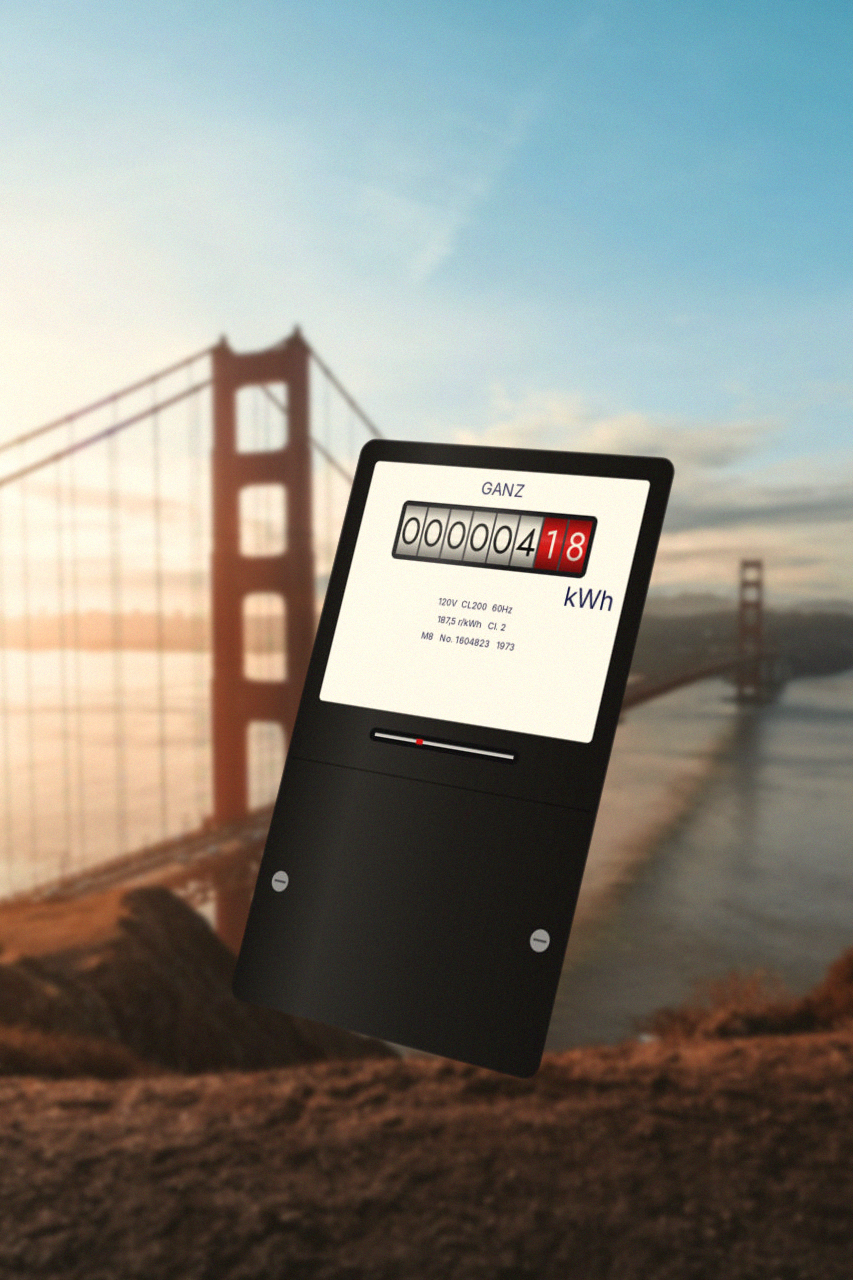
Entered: 4.18 kWh
